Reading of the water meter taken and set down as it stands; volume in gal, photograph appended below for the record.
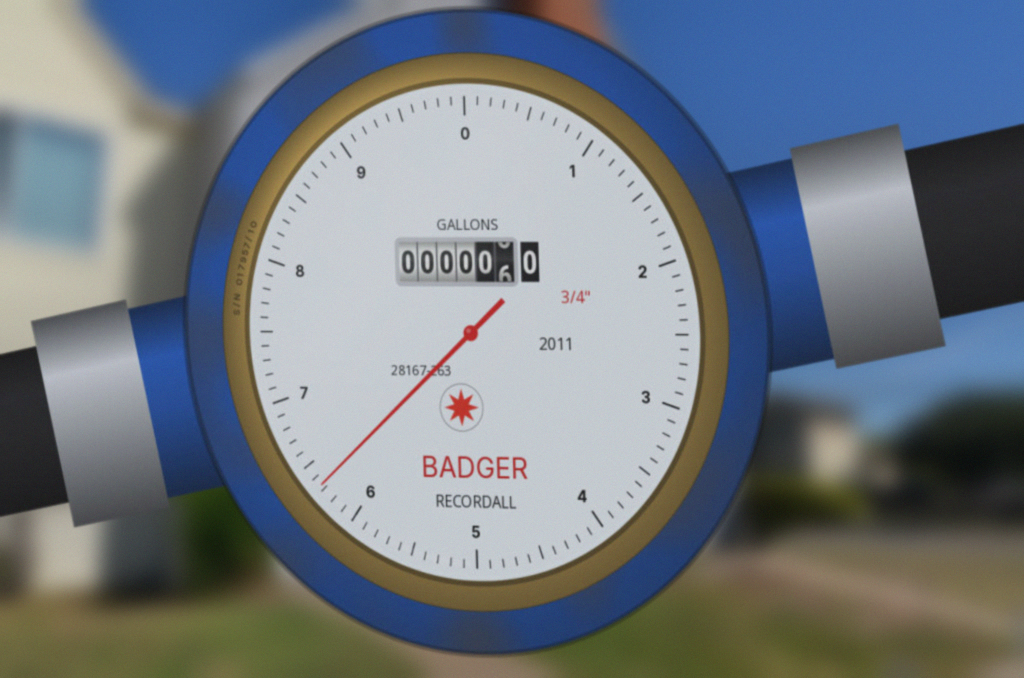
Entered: 56.3 gal
